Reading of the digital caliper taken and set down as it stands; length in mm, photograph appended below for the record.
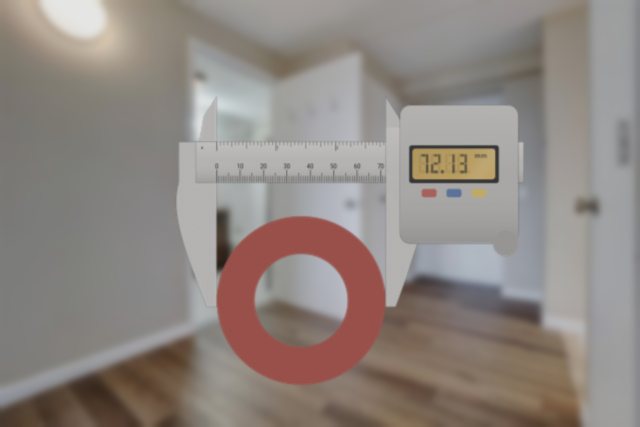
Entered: 72.13 mm
